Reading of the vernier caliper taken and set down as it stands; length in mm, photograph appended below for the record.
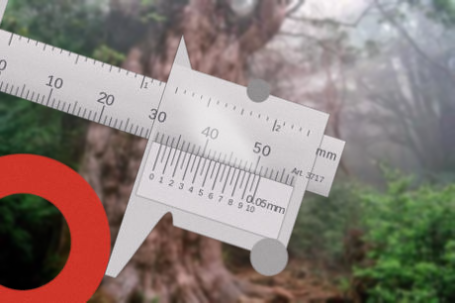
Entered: 32.2 mm
